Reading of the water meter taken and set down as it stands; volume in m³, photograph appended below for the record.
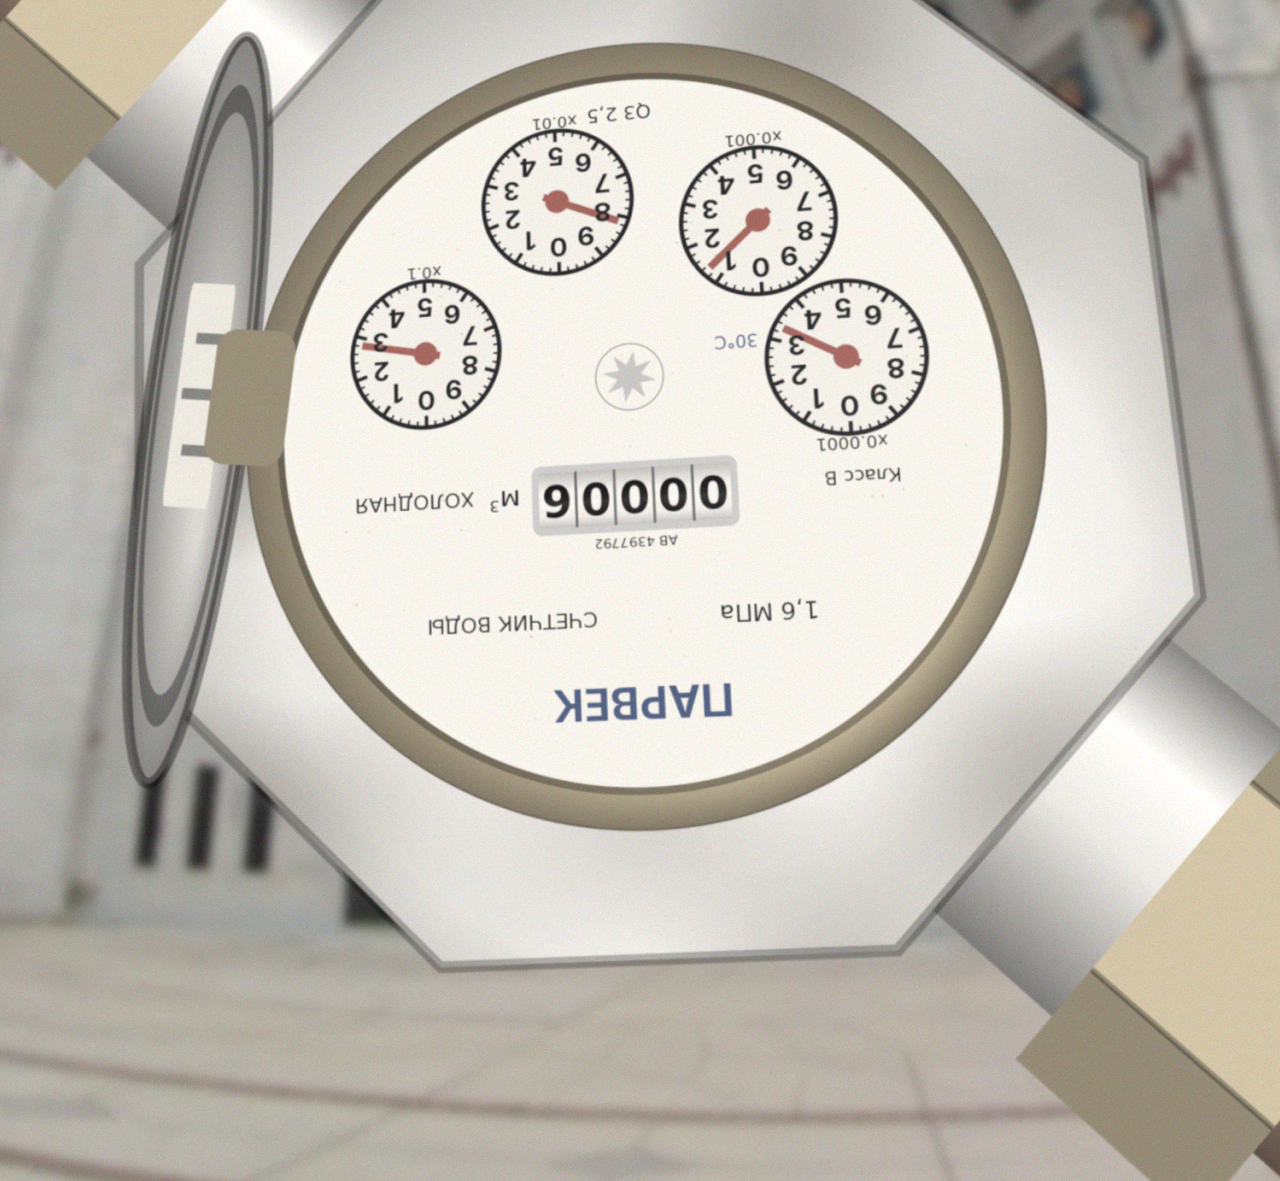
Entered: 6.2813 m³
